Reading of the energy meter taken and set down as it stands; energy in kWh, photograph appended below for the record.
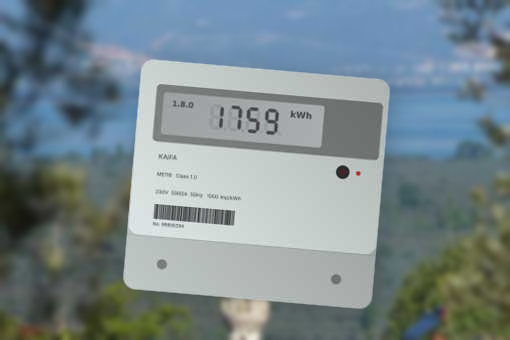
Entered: 1759 kWh
